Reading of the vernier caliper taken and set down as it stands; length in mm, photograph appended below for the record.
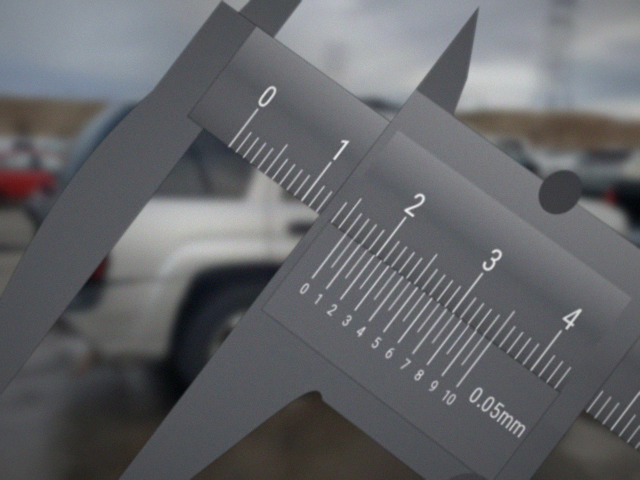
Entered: 16.0 mm
